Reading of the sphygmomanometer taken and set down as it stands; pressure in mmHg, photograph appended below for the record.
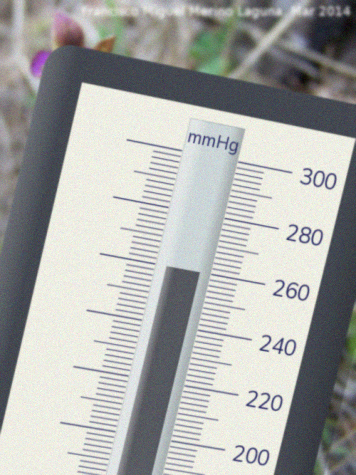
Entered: 260 mmHg
